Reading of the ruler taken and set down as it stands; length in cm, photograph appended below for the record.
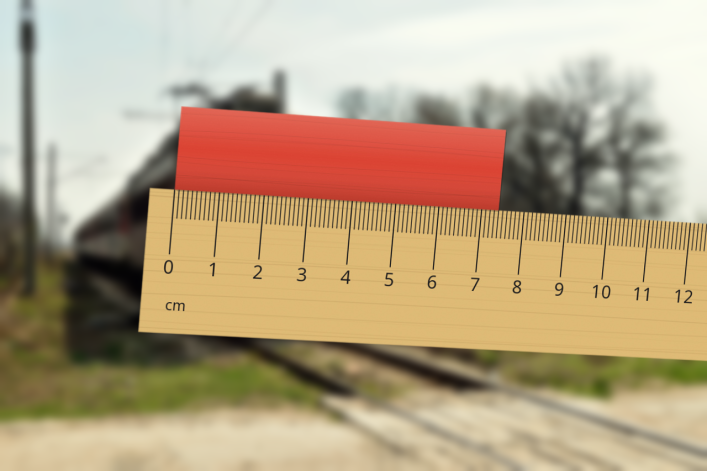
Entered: 7.4 cm
